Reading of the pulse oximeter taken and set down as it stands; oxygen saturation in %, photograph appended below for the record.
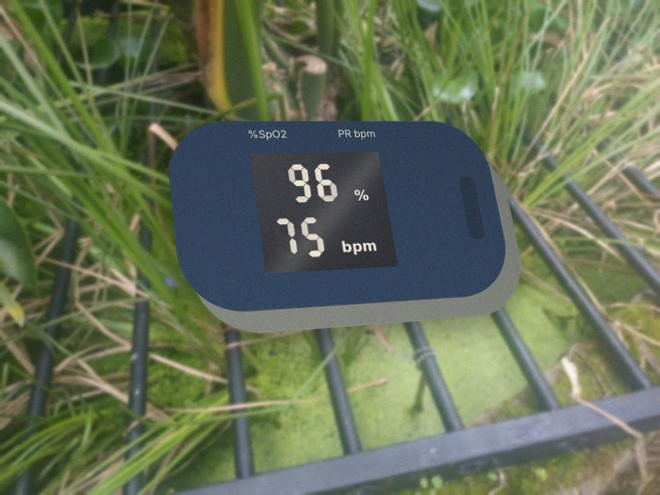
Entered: 96 %
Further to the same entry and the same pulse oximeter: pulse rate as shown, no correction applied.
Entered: 75 bpm
